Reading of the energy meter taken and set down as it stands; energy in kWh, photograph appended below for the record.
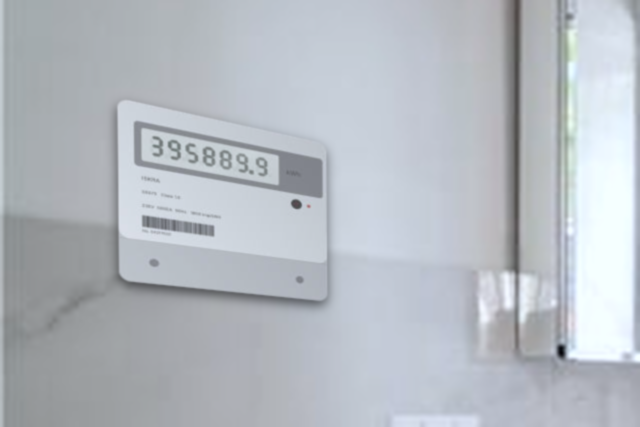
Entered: 395889.9 kWh
